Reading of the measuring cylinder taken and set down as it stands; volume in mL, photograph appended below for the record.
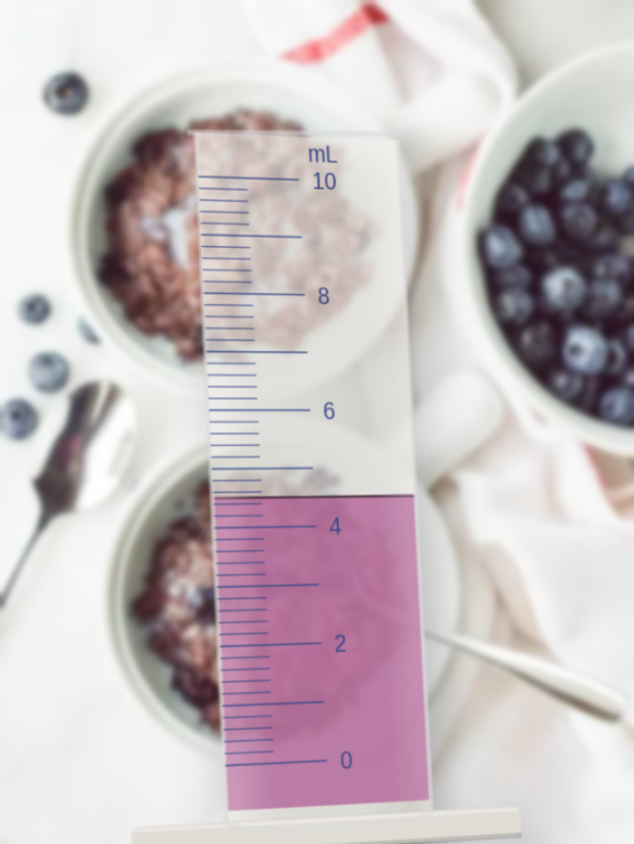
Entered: 4.5 mL
